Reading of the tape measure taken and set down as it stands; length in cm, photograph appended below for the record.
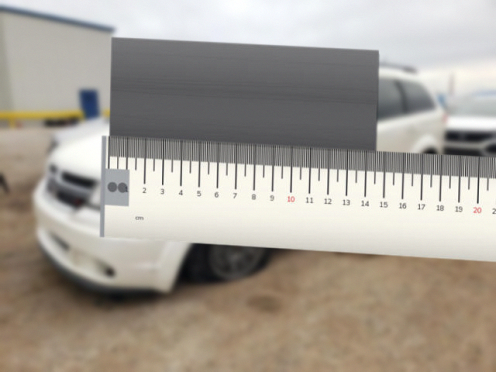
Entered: 14.5 cm
